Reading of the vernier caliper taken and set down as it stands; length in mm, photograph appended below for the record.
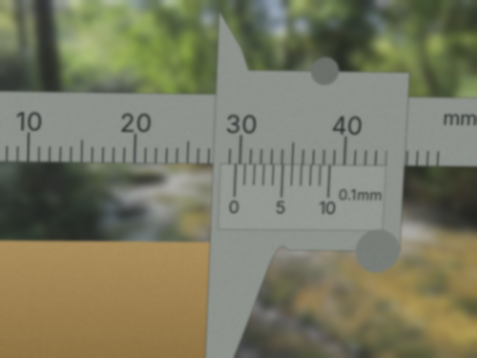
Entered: 29.6 mm
